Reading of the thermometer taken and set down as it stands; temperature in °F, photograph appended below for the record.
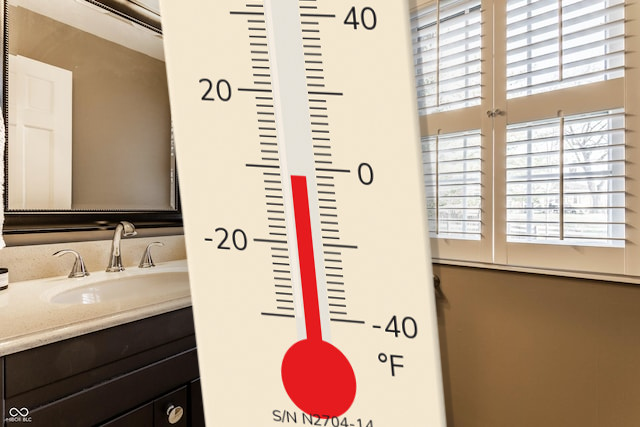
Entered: -2 °F
